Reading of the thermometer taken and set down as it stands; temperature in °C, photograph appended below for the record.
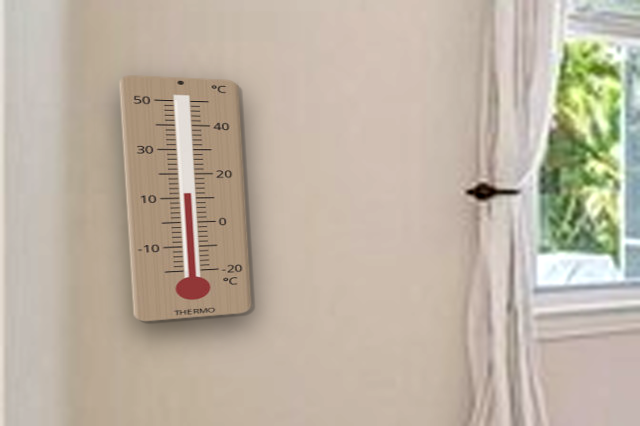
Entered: 12 °C
